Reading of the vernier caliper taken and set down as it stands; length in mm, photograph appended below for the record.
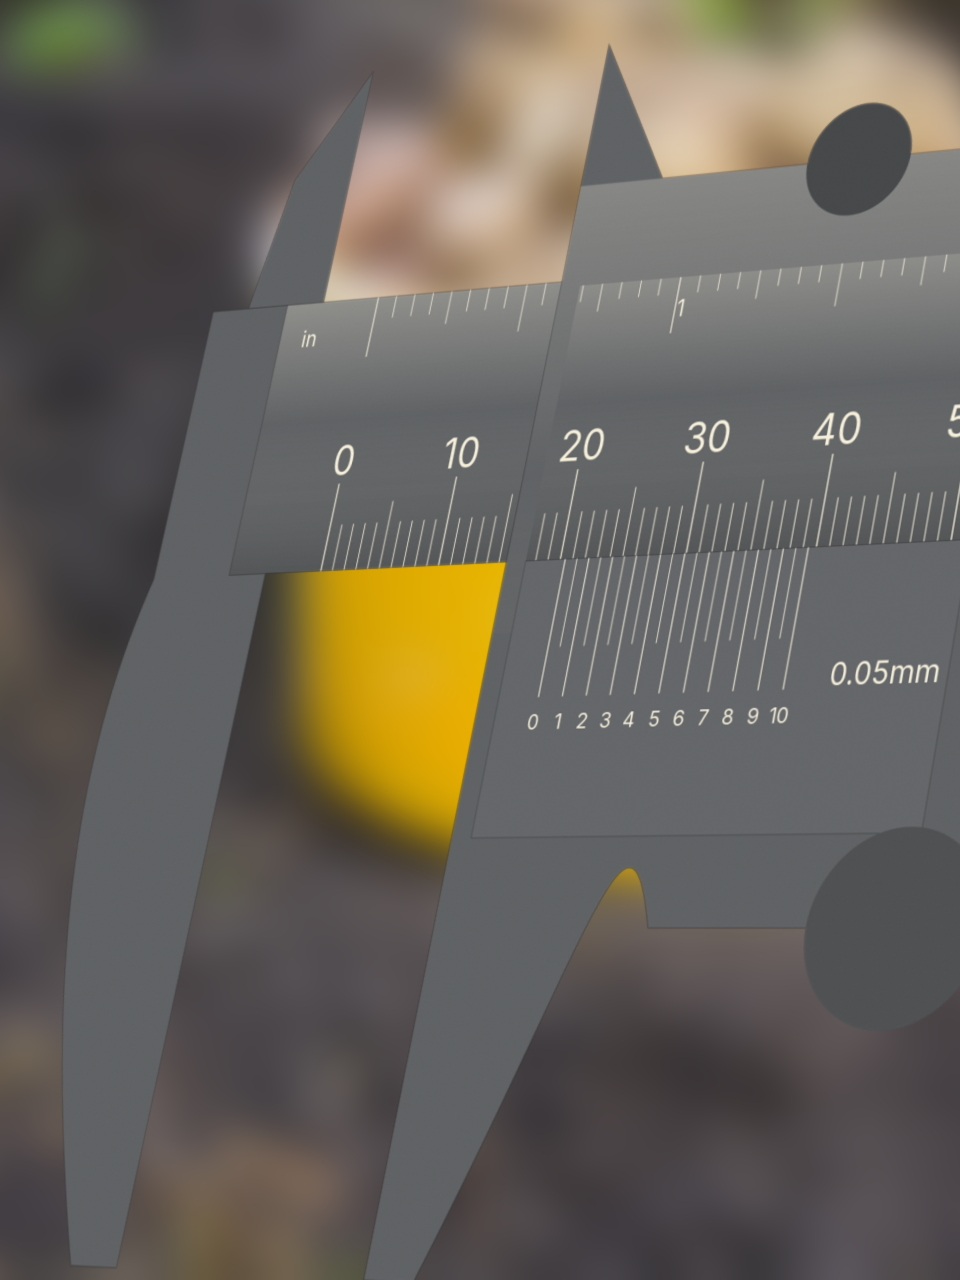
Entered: 20.4 mm
